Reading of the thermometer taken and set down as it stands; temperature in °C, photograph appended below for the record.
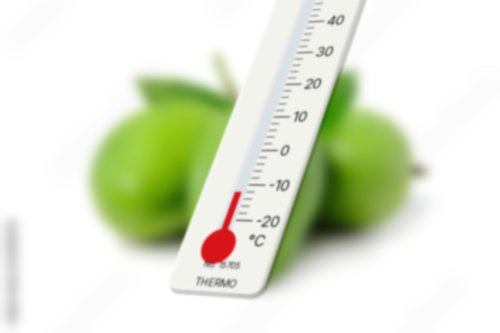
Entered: -12 °C
